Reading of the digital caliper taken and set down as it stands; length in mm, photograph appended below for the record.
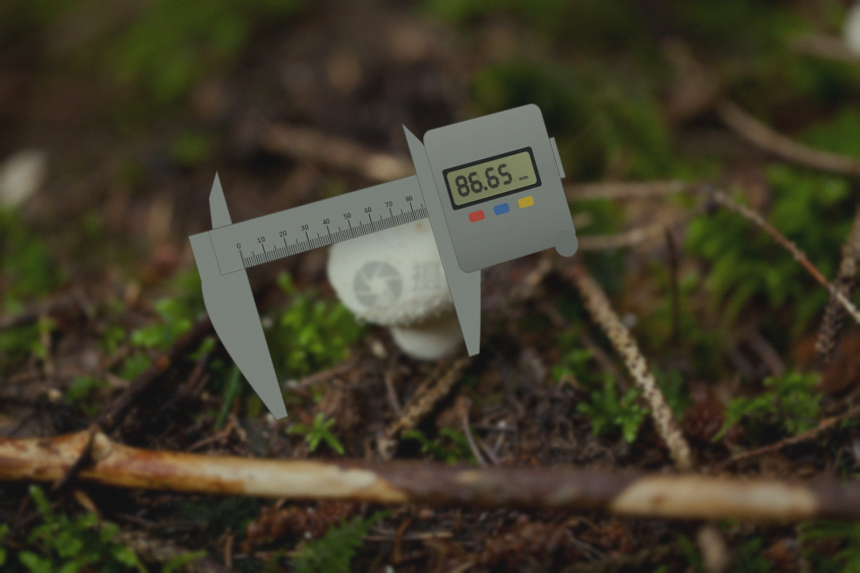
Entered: 86.65 mm
